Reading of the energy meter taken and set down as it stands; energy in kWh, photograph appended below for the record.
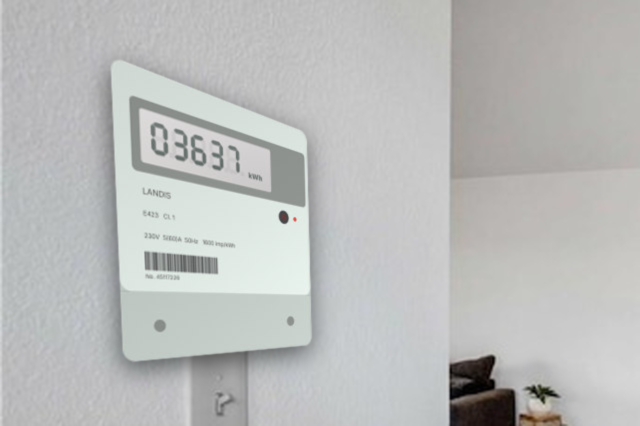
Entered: 3637 kWh
